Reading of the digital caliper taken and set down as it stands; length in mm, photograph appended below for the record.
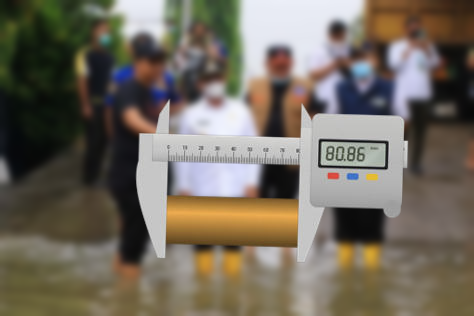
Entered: 80.86 mm
